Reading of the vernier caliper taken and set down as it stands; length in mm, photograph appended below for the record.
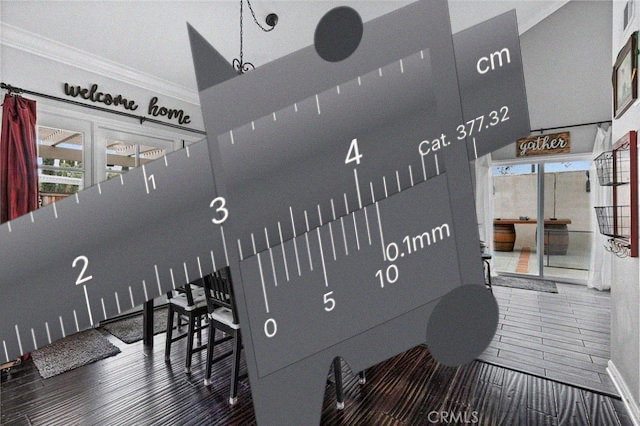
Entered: 32.2 mm
